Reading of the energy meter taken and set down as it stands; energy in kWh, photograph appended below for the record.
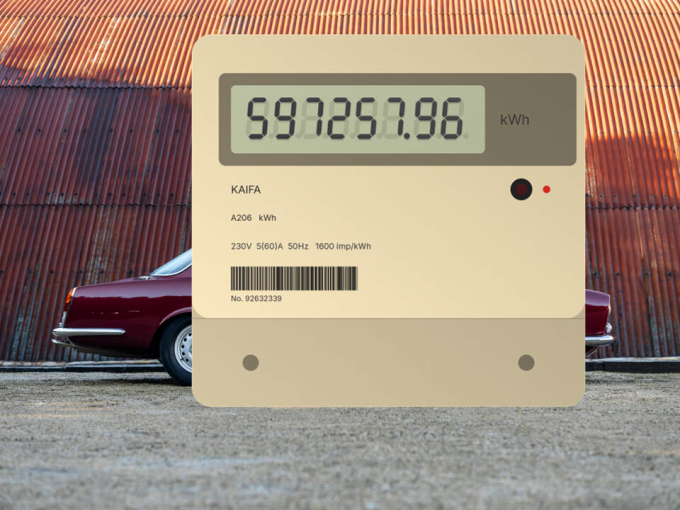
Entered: 597257.96 kWh
